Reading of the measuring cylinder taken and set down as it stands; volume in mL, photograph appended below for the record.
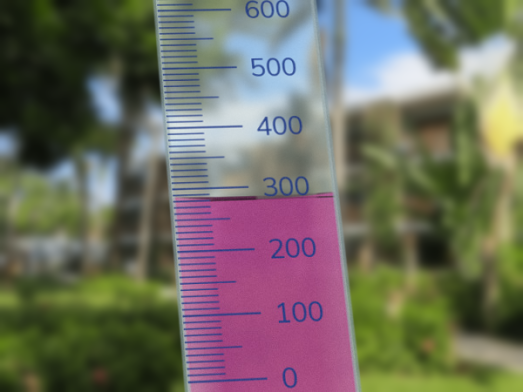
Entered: 280 mL
